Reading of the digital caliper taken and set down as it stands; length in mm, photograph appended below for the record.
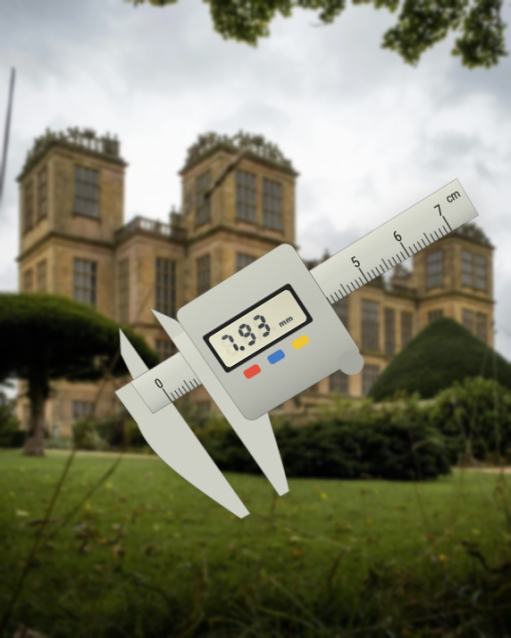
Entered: 7.93 mm
